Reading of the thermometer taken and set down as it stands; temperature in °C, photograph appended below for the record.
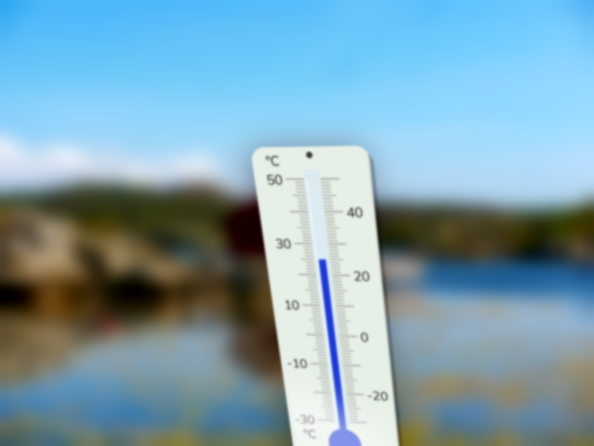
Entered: 25 °C
